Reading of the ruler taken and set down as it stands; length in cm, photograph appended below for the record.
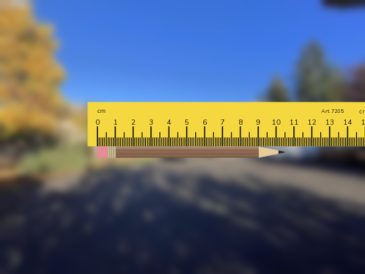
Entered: 10.5 cm
